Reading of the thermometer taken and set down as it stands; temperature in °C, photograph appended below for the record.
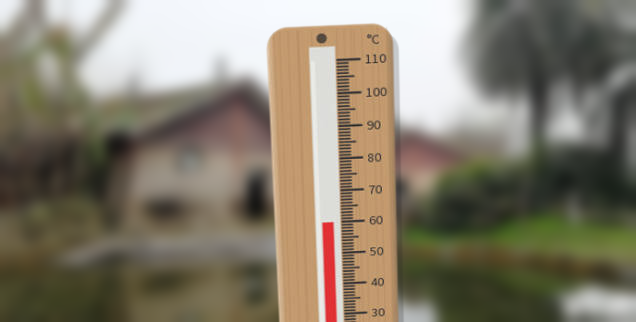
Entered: 60 °C
